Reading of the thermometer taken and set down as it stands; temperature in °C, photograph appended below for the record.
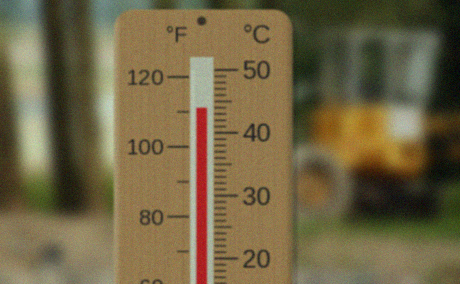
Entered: 44 °C
